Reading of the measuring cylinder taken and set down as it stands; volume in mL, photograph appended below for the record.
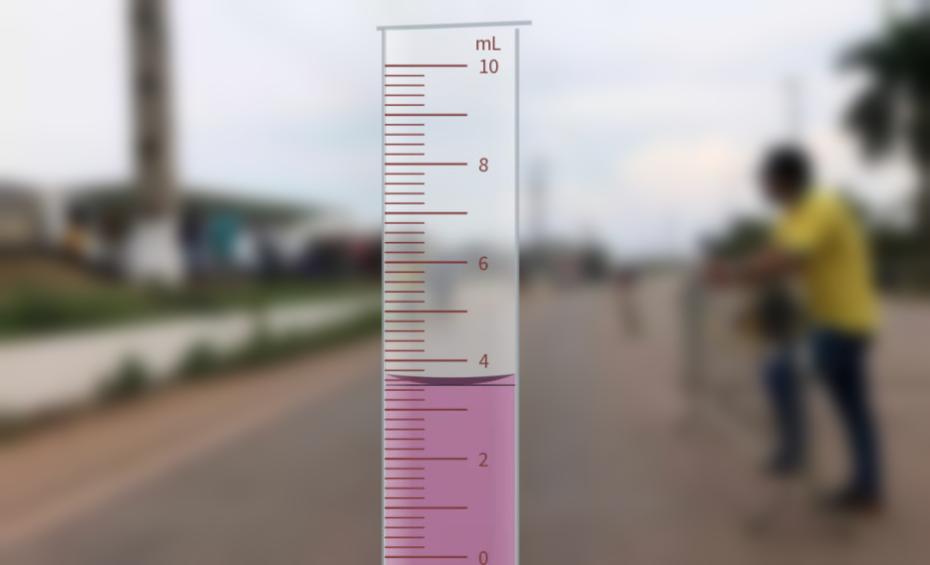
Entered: 3.5 mL
